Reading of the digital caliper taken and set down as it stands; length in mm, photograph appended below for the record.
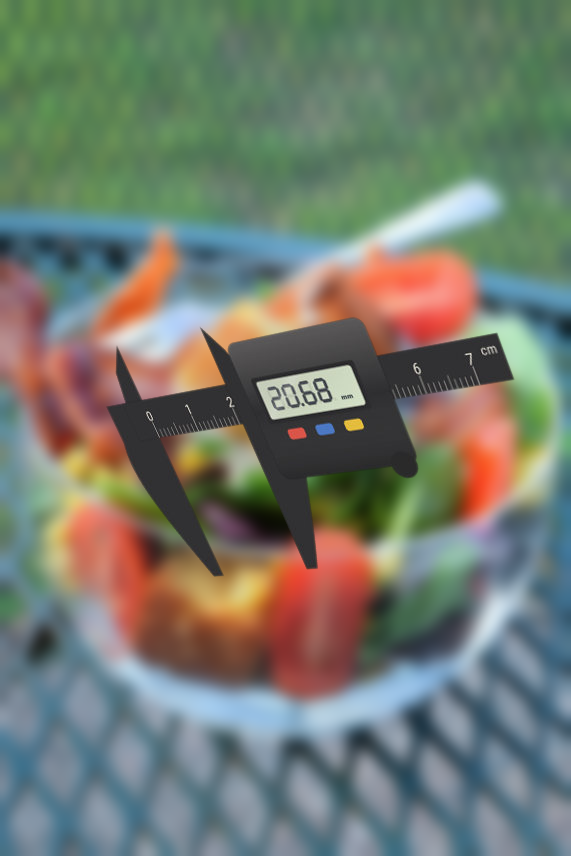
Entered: 20.68 mm
